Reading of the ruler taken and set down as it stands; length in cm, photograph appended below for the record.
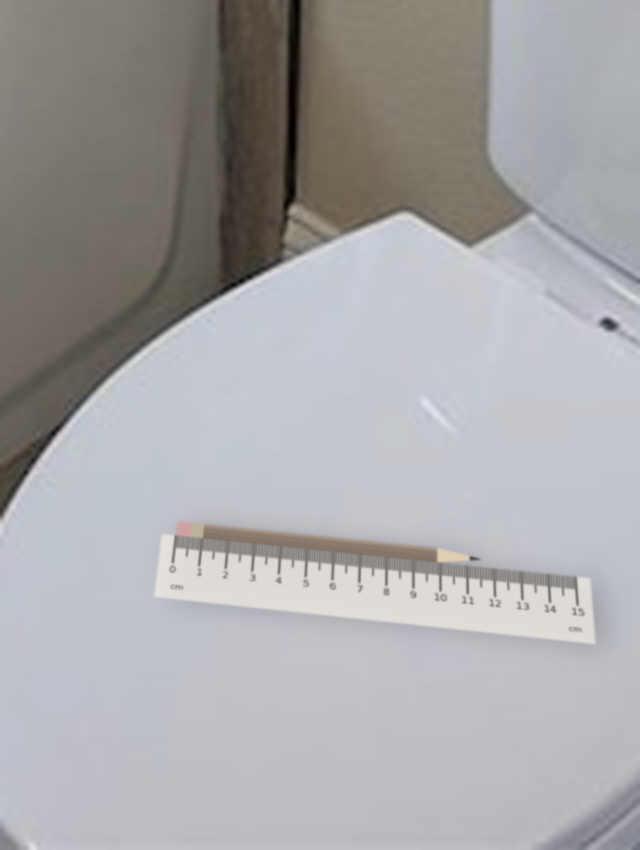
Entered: 11.5 cm
